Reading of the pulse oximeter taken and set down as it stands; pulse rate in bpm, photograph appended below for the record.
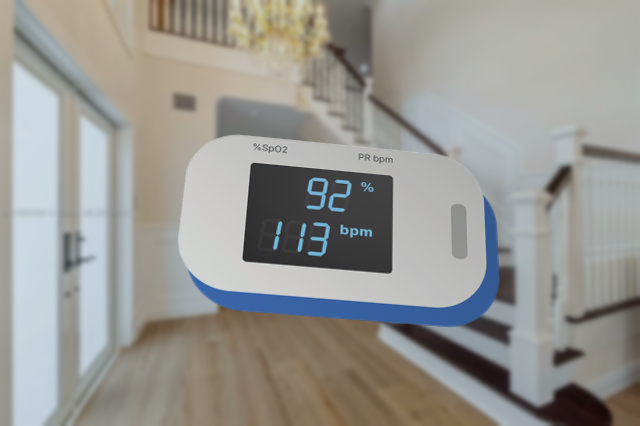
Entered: 113 bpm
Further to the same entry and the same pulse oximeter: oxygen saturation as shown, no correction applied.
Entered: 92 %
